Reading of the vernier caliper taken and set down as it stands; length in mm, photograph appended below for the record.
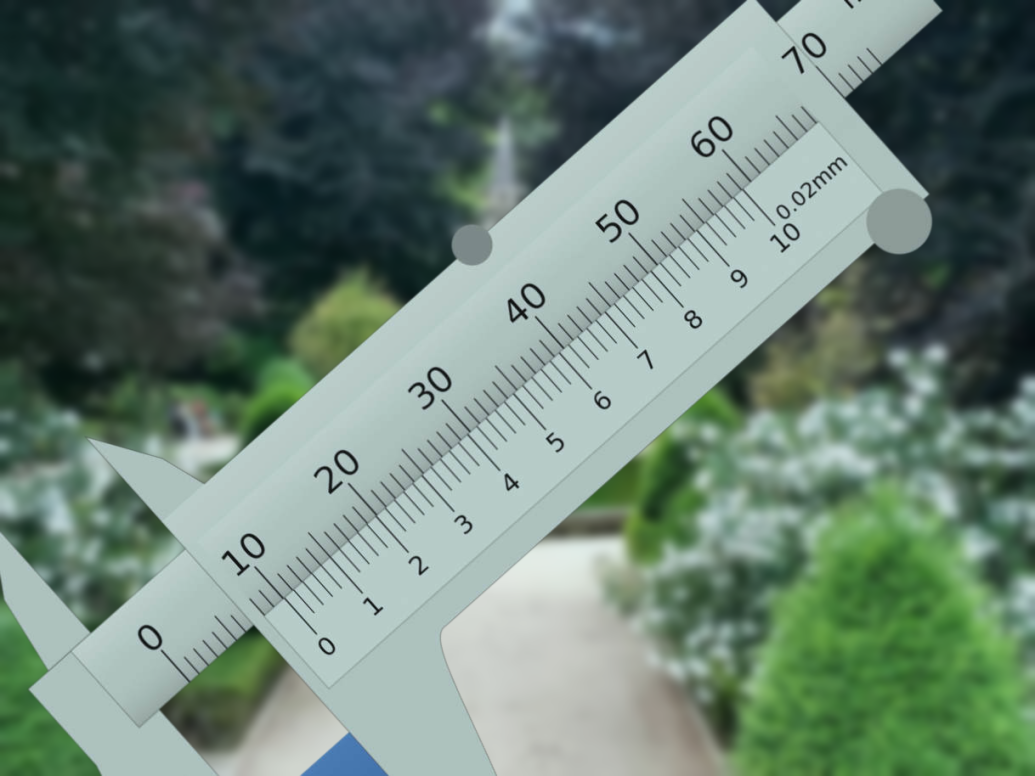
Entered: 10.1 mm
